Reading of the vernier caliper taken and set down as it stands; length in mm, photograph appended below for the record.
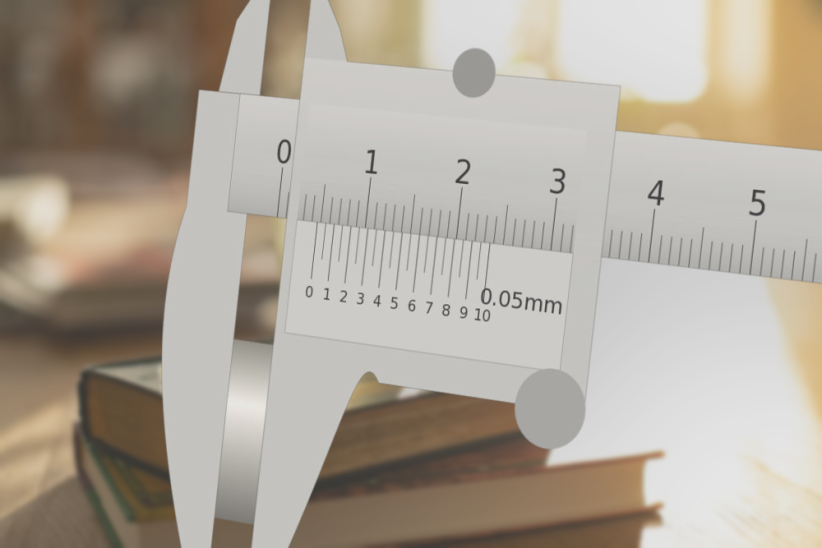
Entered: 4.6 mm
